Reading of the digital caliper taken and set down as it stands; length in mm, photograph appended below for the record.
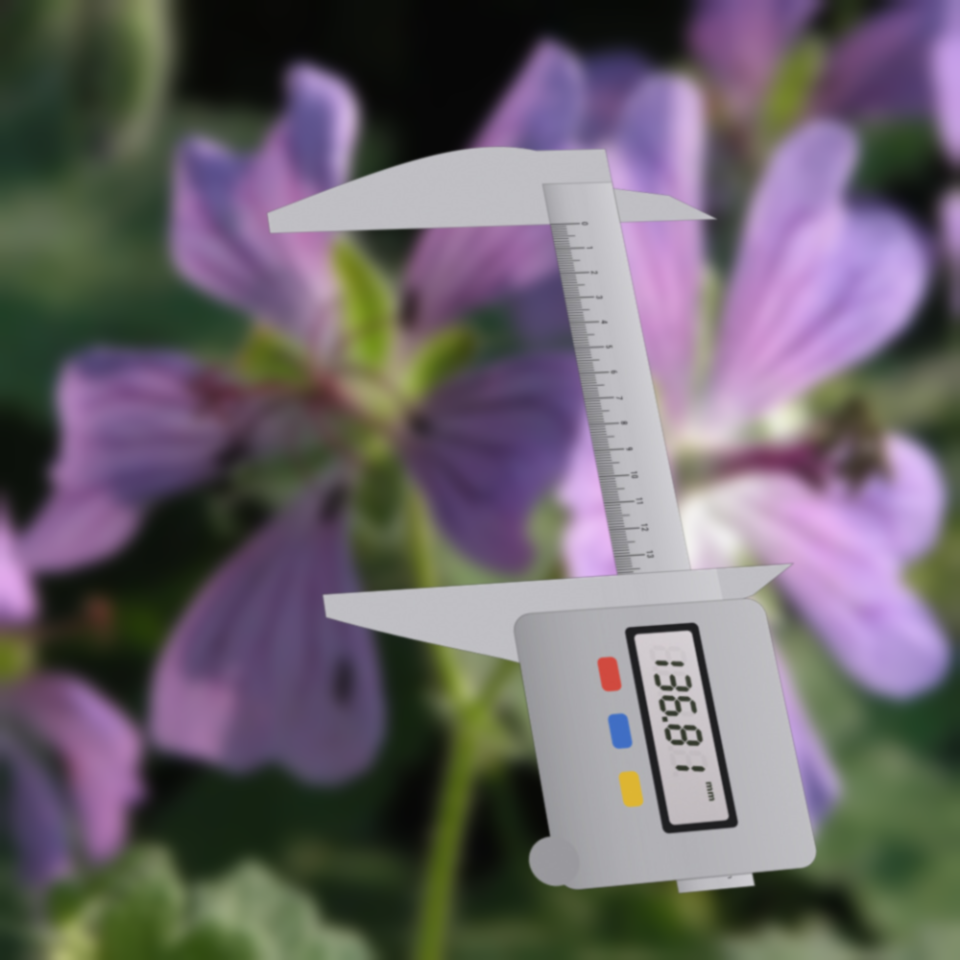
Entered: 136.81 mm
